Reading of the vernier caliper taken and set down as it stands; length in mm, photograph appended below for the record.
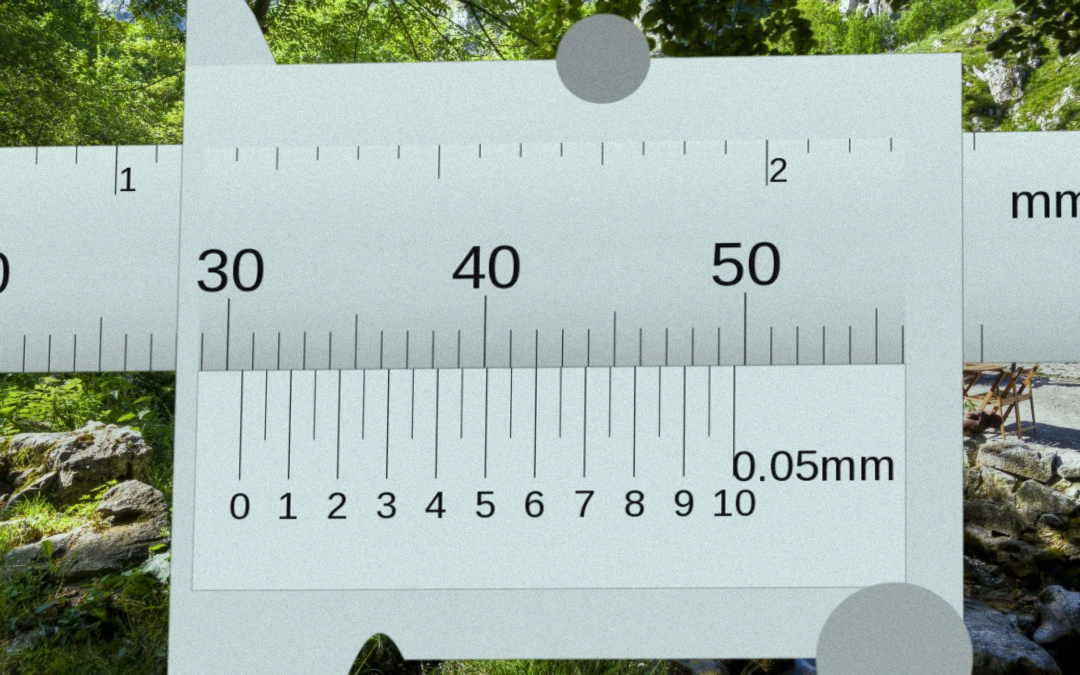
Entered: 30.6 mm
